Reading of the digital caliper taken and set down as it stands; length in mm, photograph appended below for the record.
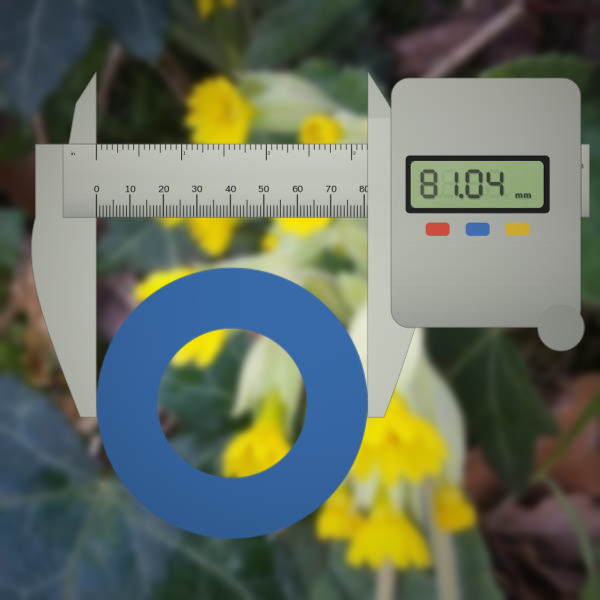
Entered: 81.04 mm
